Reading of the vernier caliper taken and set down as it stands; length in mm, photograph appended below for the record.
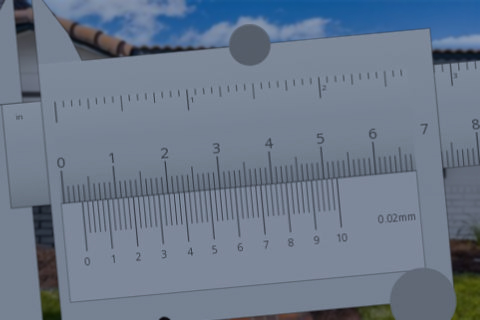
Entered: 3.5 mm
